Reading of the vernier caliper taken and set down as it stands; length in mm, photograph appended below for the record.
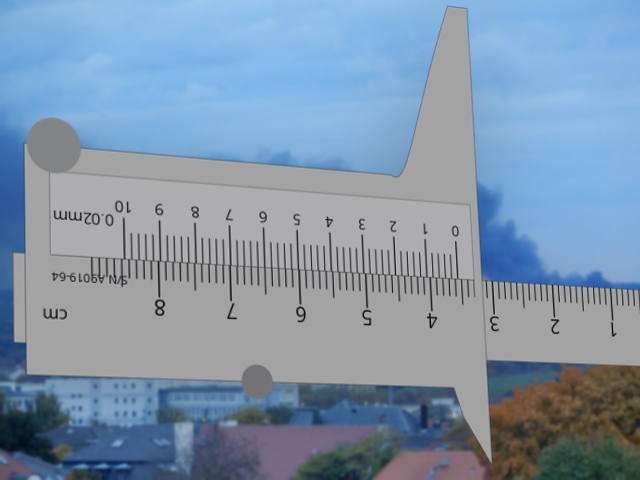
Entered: 35.6 mm
